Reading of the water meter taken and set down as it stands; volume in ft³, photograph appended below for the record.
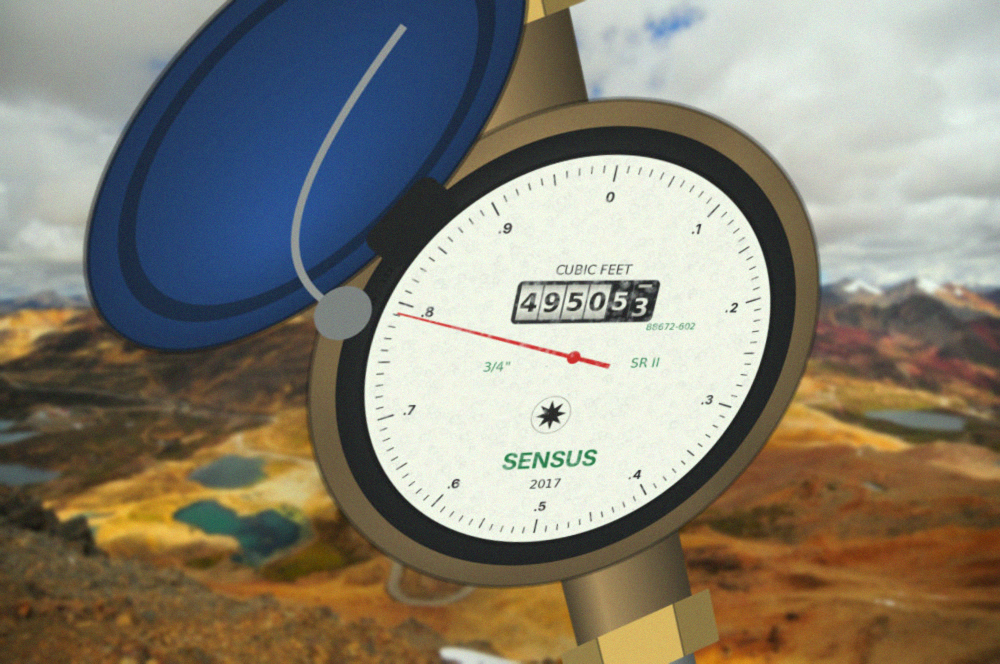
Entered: 495052.79 ft³
